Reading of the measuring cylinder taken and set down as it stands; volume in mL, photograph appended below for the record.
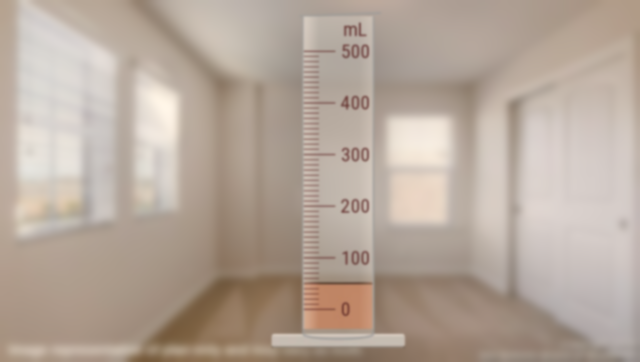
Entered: 50 mL
